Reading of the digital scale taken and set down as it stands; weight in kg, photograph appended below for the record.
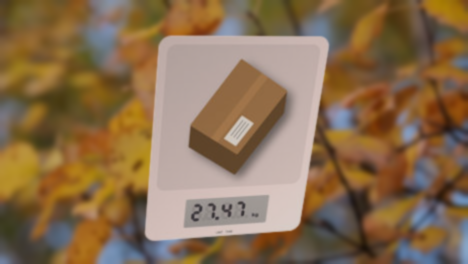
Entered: 27.47 kg
